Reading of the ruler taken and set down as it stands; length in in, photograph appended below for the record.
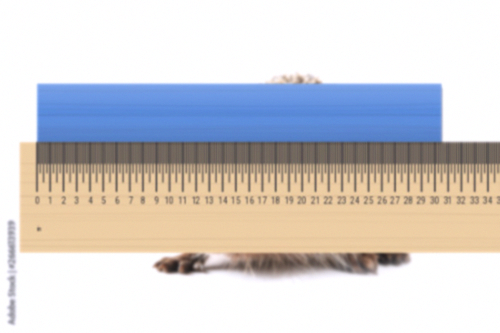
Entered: 30.5 in
